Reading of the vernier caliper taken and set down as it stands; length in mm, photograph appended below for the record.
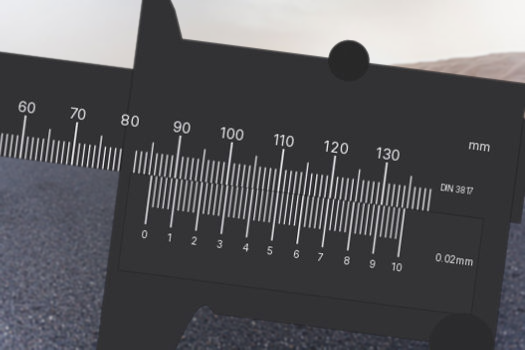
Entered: 85.5 mm
